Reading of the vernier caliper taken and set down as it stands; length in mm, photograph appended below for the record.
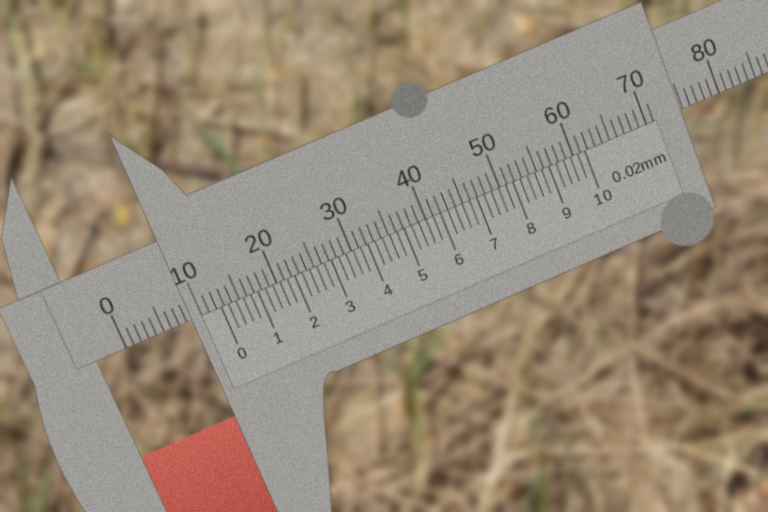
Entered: 12.6 mm
